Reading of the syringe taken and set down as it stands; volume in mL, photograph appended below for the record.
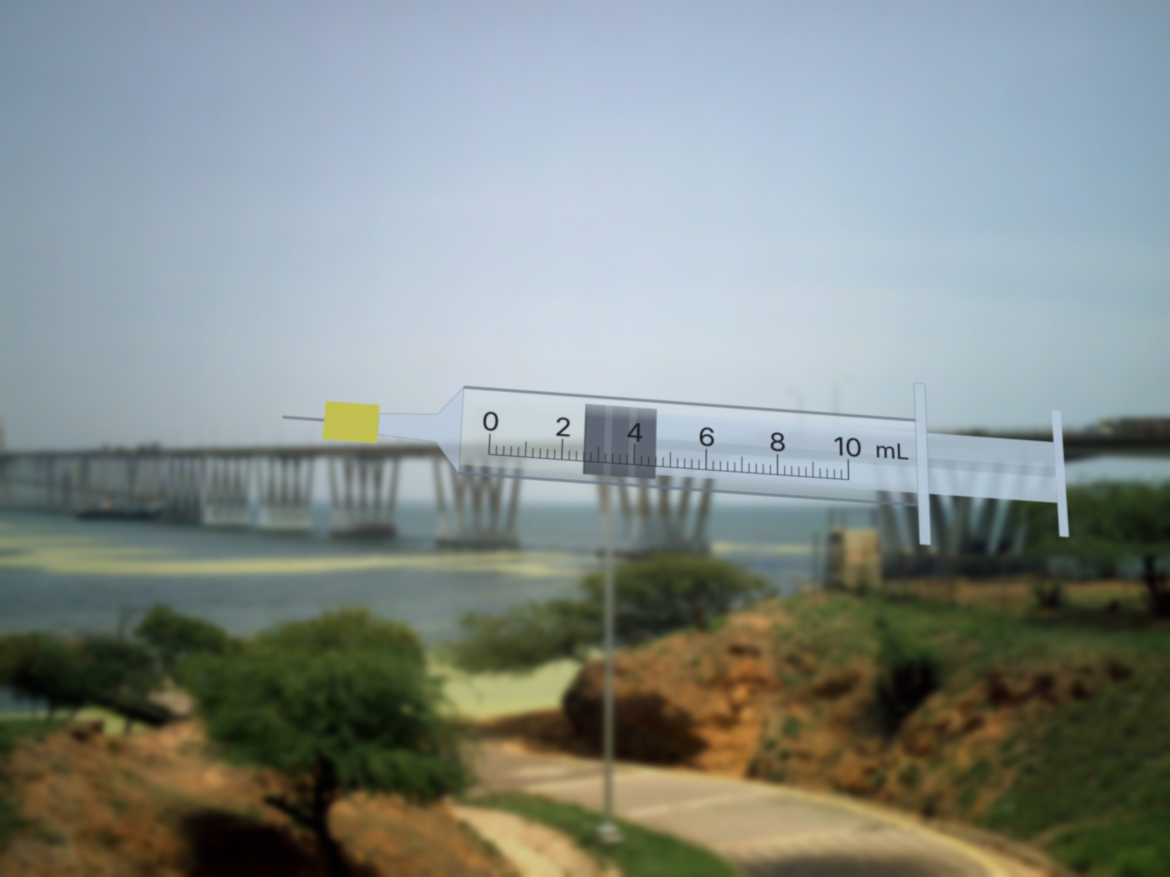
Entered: 2.6 mL
